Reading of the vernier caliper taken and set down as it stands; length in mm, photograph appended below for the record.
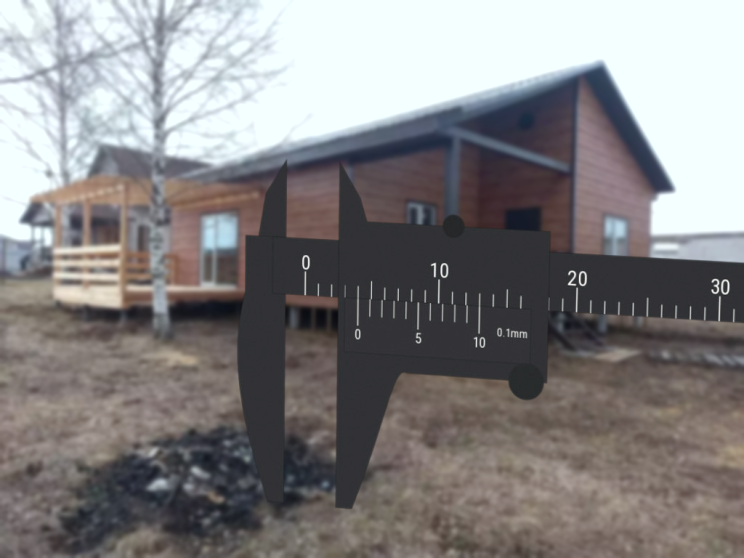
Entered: 4.0 mm
